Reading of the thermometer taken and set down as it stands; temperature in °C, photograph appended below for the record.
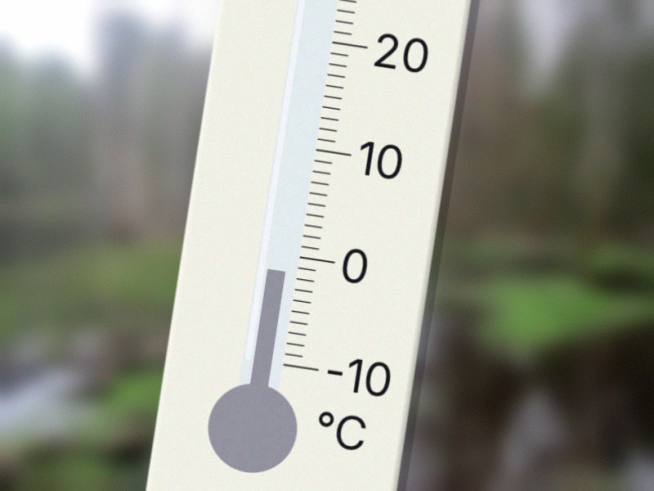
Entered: -1.5 °C
